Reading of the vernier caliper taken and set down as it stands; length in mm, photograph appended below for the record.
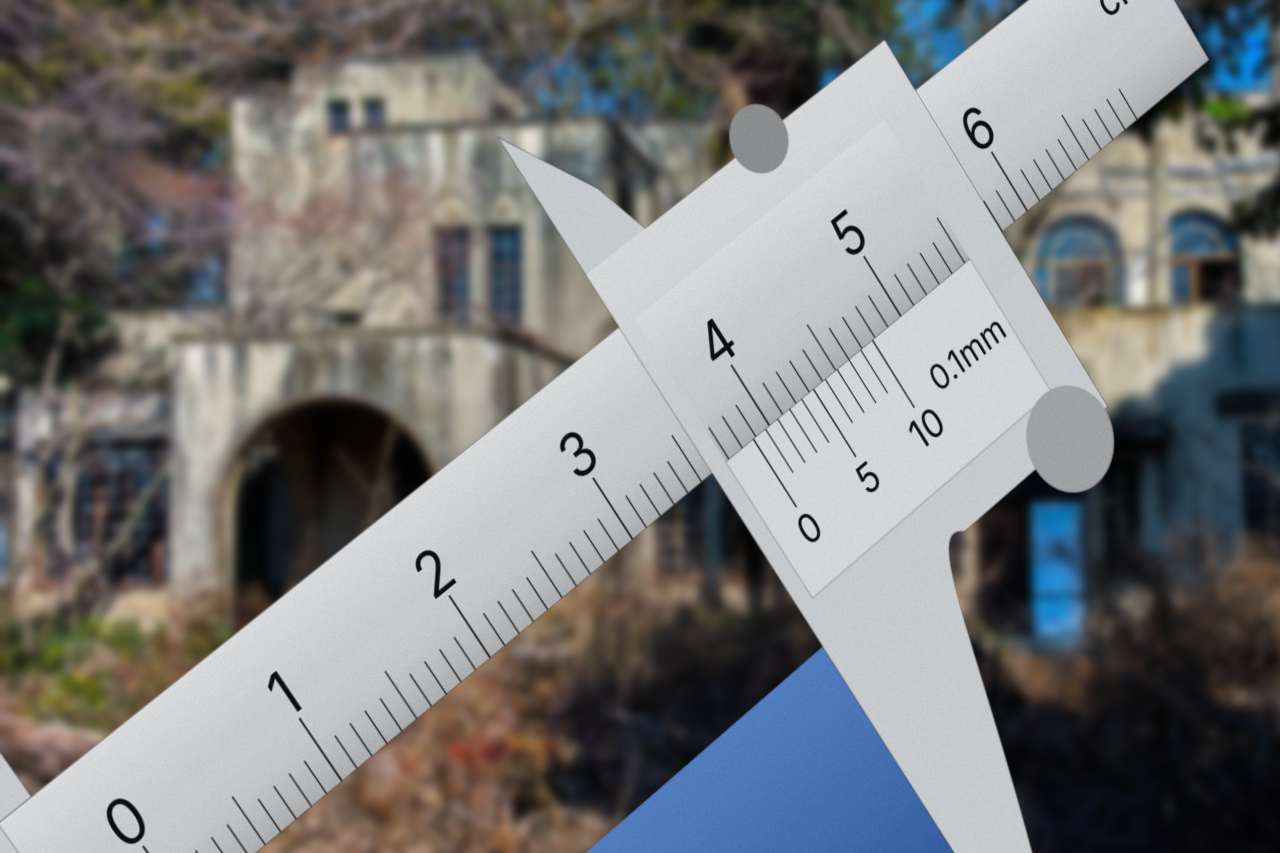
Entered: 38.8 mm
